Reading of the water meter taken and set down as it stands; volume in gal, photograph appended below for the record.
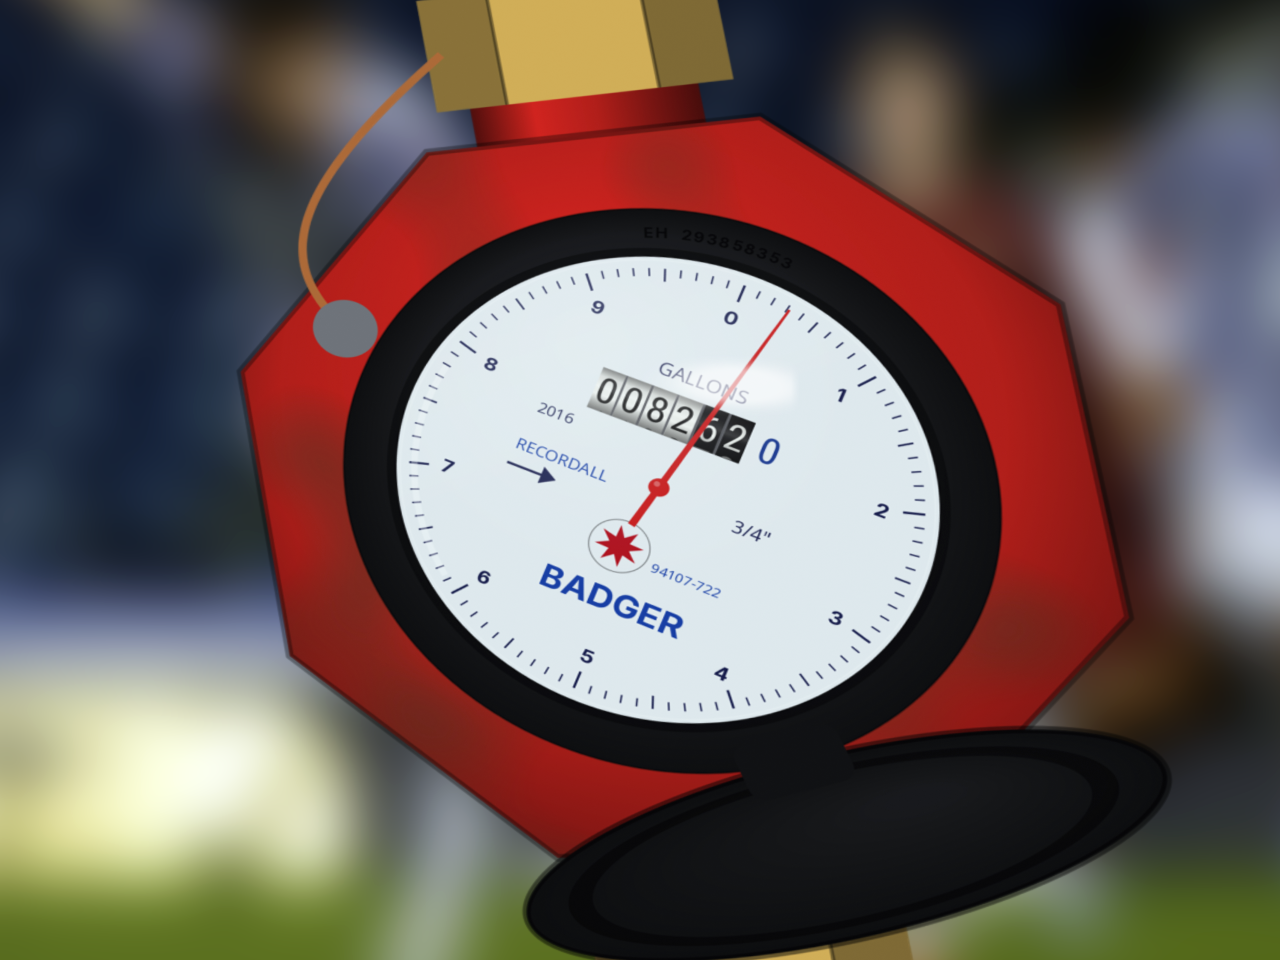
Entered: 82620.3 gal
